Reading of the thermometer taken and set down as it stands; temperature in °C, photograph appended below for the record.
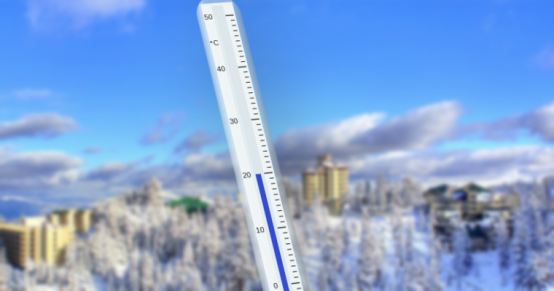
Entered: 20 °C
